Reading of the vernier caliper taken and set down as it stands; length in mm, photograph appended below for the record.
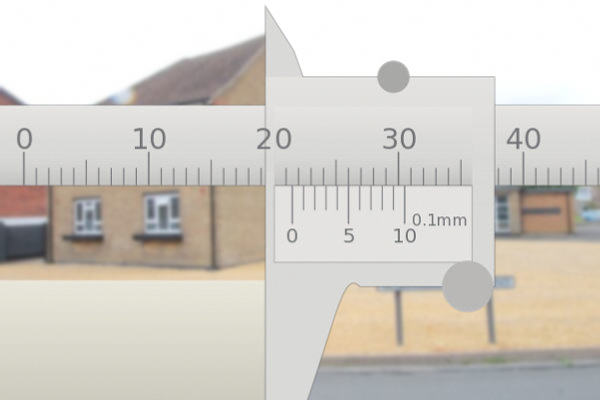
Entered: 21.5 mm
